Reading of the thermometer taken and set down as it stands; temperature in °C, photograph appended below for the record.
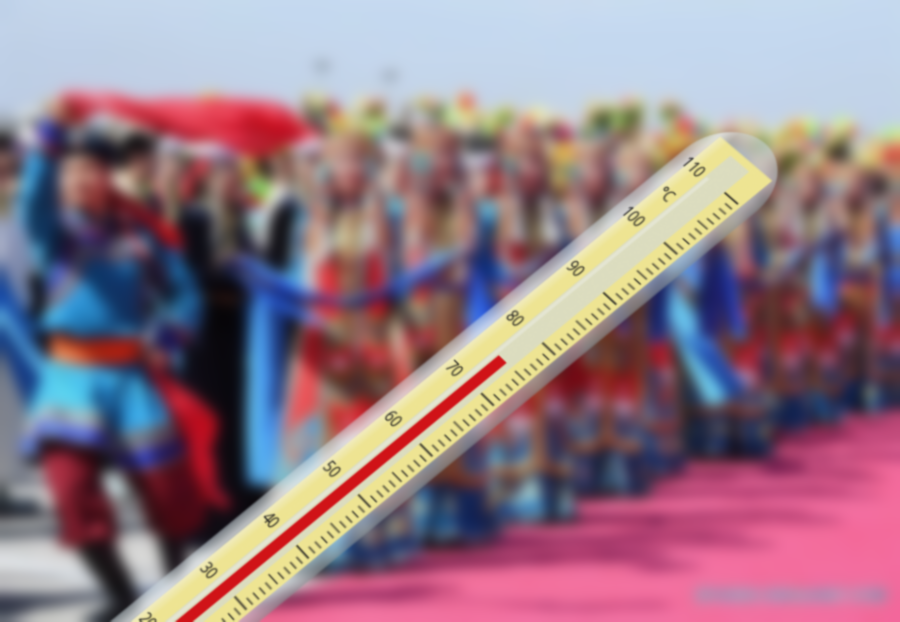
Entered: 75 °C
